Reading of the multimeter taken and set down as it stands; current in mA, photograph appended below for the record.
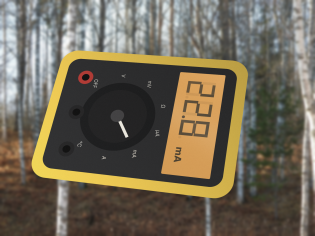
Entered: 22.8 mA
